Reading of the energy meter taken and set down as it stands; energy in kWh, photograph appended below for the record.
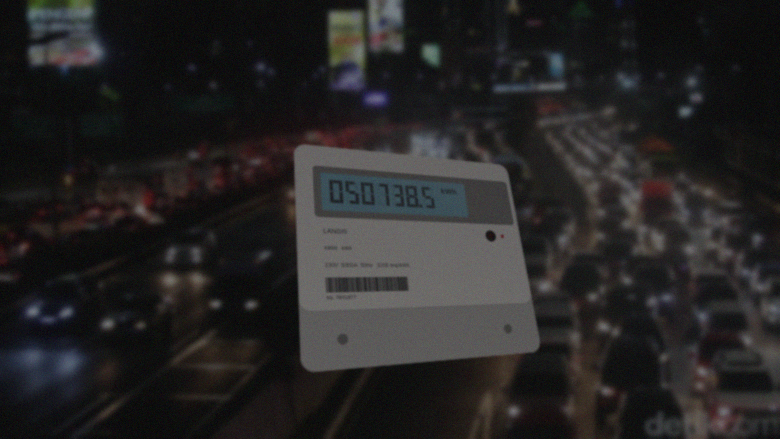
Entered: 50738.5 kWh
